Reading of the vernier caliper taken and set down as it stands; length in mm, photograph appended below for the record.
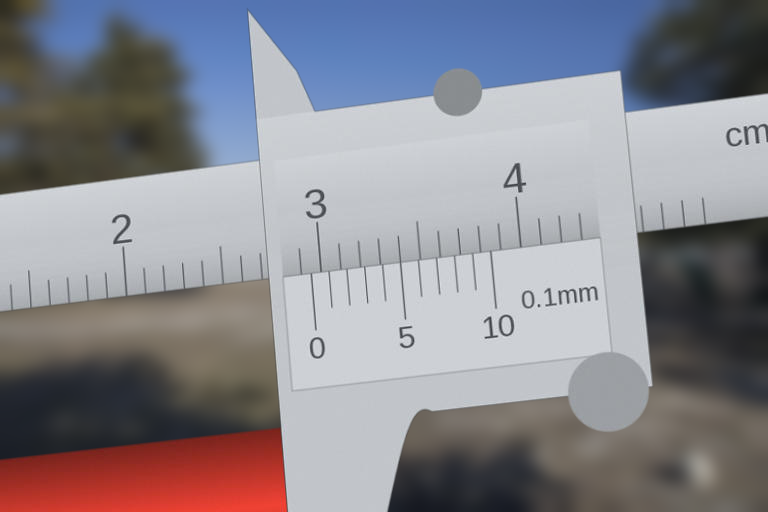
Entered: 29.5 mm
